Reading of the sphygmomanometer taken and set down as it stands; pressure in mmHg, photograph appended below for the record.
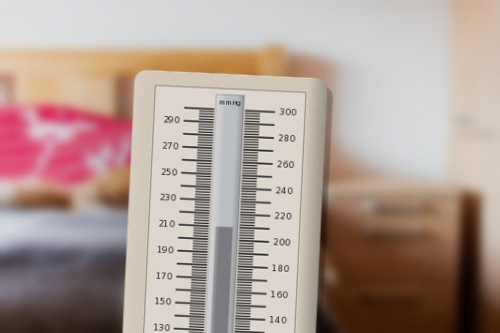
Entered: 210 mmHg
